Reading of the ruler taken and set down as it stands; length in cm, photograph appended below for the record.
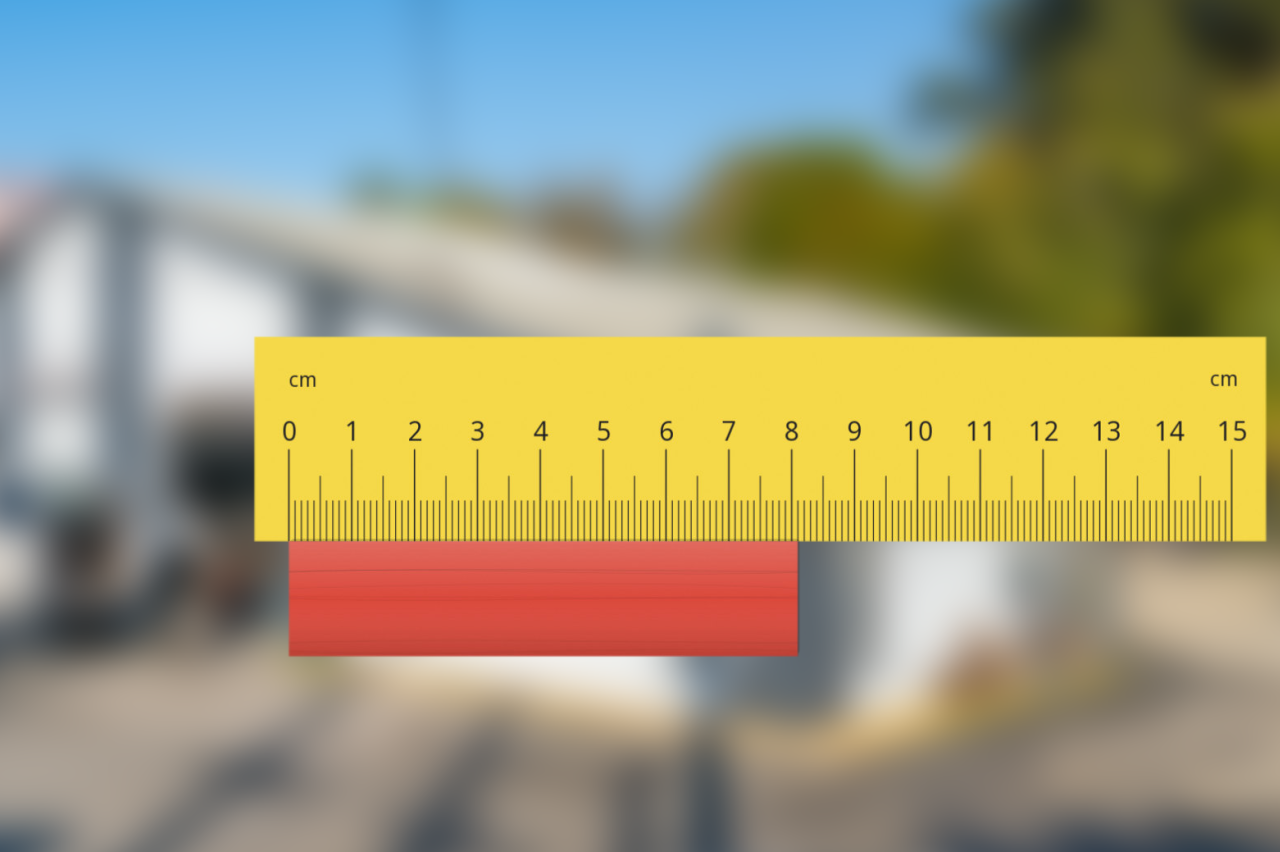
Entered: 8.1 cm
